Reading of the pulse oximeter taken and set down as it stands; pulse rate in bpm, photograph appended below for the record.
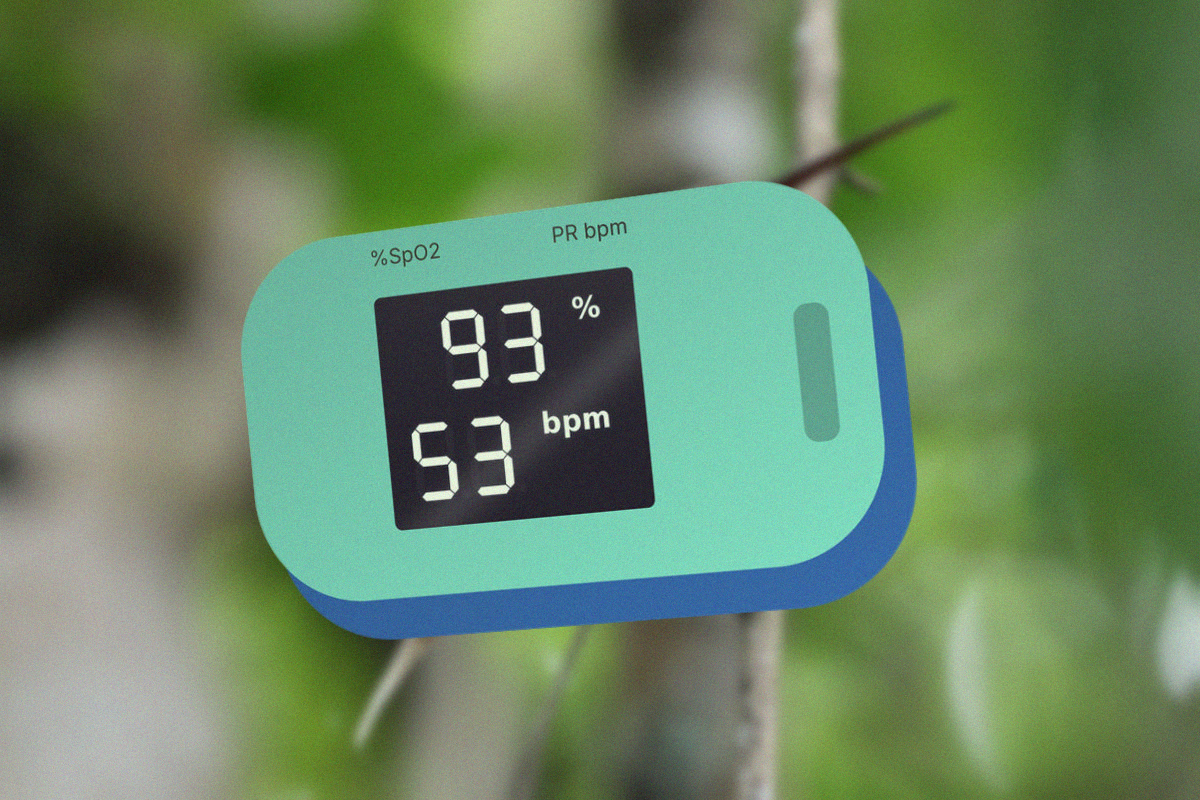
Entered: 53 bpm
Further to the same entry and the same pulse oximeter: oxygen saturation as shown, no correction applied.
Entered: 93 %
